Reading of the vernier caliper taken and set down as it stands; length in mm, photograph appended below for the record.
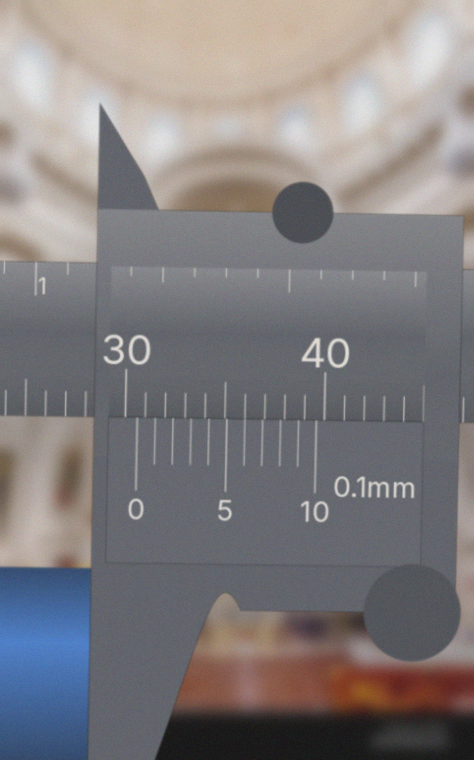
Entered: 30.6 mm
